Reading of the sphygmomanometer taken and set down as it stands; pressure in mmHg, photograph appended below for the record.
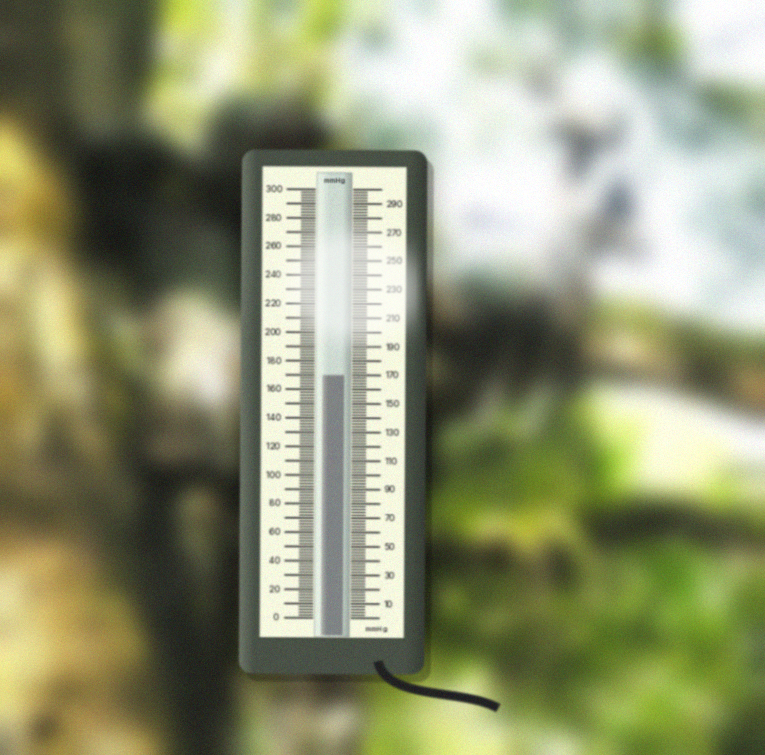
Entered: 170 mmHg
